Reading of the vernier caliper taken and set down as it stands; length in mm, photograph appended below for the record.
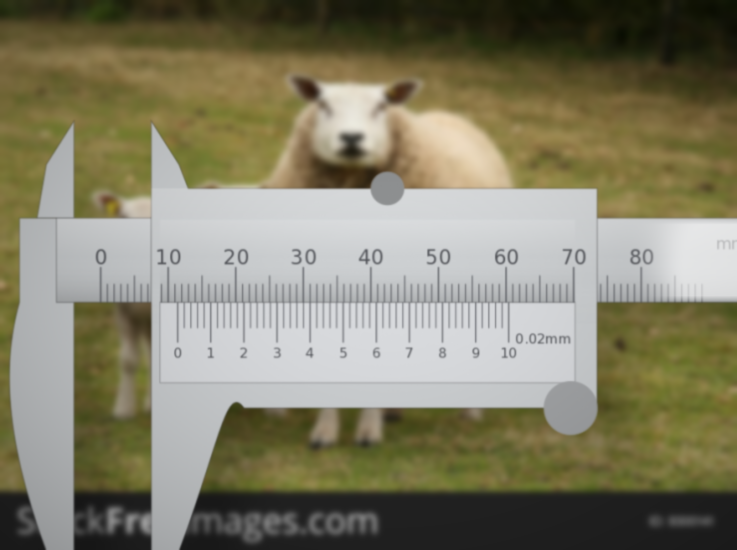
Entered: 11.4 mm
